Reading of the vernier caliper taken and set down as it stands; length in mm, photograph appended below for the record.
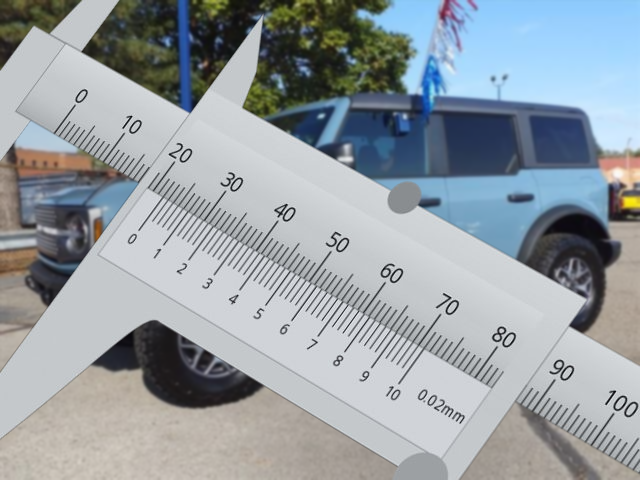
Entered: 22.0 mm
